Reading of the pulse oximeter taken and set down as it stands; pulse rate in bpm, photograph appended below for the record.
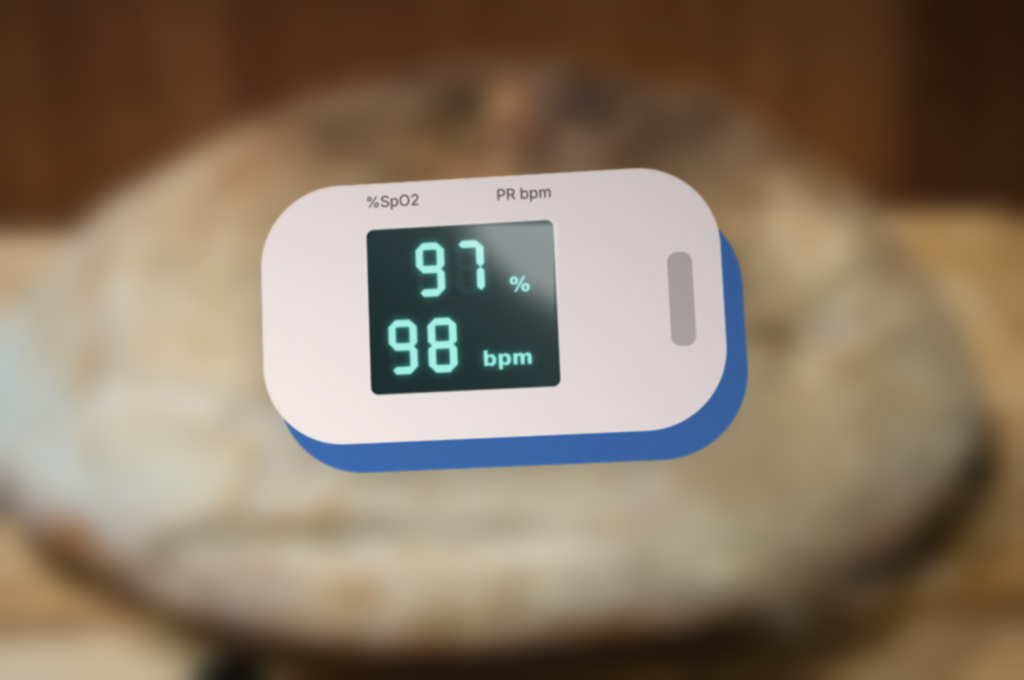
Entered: 98 bpm
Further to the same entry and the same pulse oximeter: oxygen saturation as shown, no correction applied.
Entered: 97 %
